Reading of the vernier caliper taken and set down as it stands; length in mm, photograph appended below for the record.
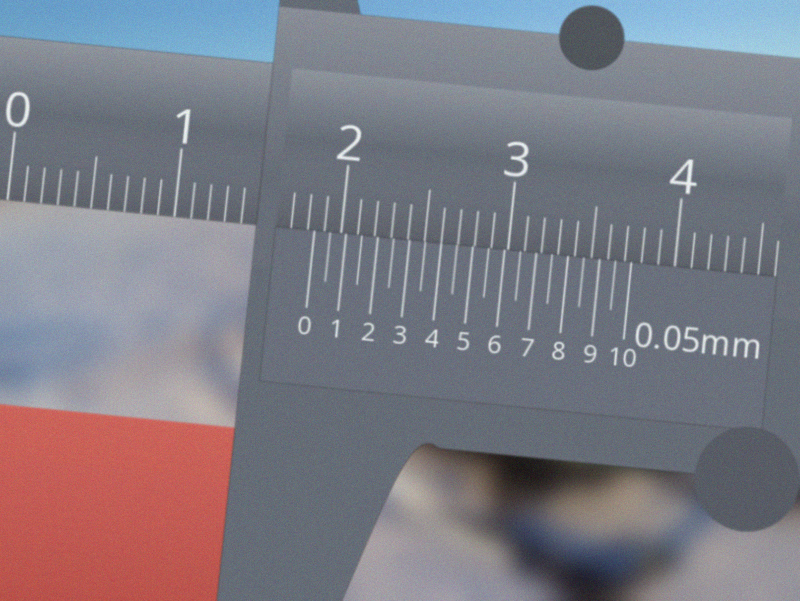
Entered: 18.4 mm
